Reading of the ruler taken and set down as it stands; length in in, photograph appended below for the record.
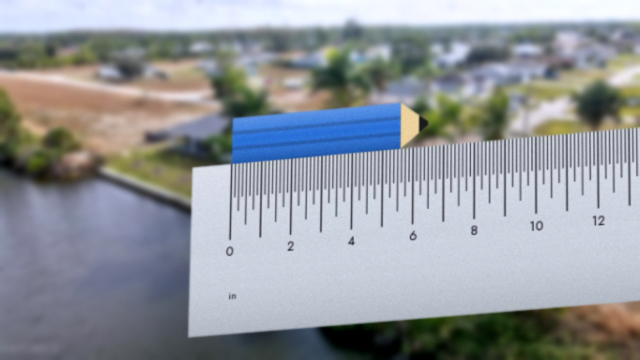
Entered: 6.5 in
